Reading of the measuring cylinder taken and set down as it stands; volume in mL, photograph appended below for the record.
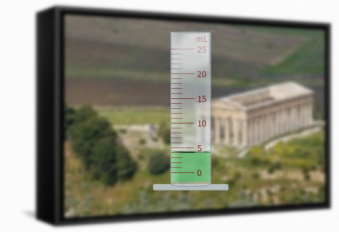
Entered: 4 mL
